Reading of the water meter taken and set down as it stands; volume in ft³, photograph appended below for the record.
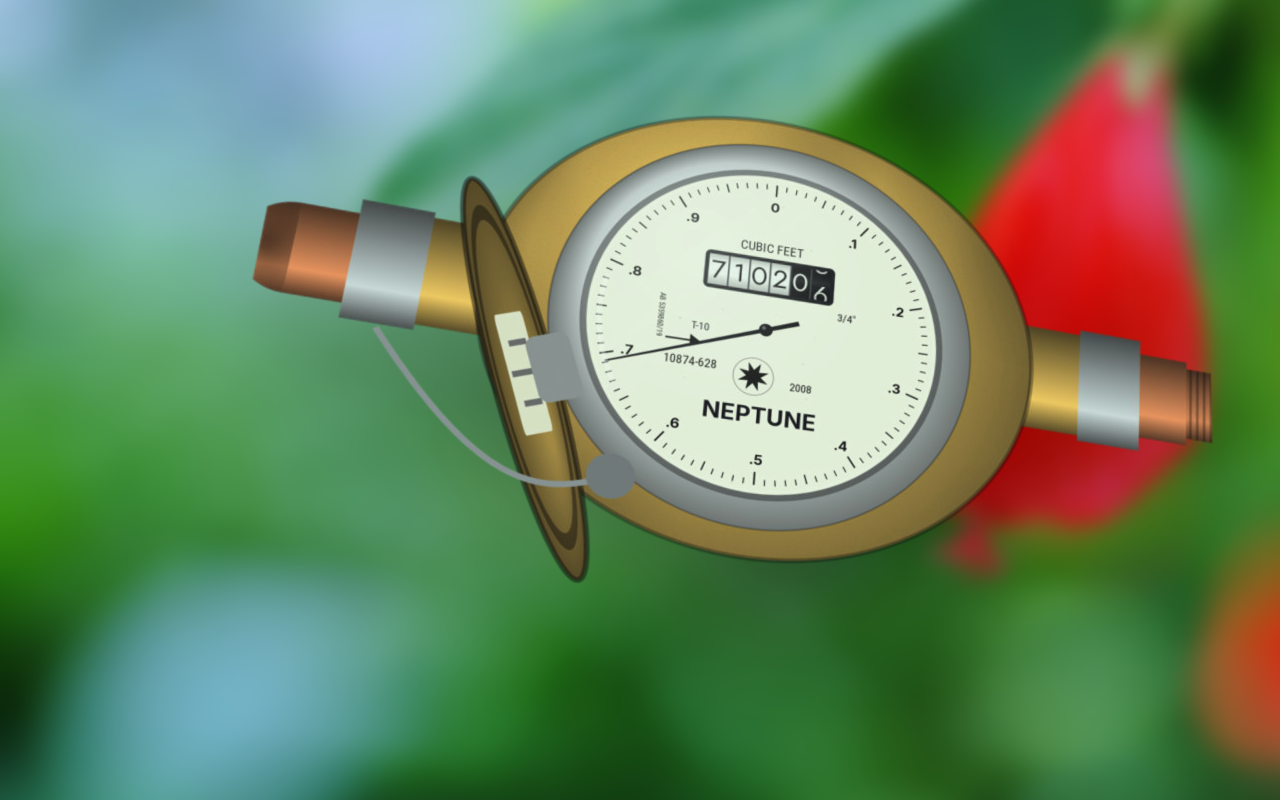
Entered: 710205.69 ft³
